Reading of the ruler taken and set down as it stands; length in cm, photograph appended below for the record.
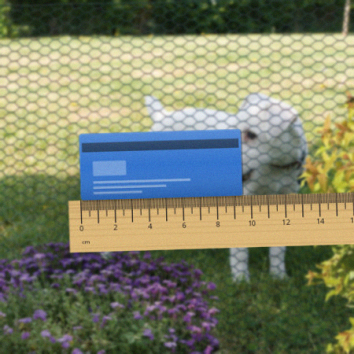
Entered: 9.5 cm
